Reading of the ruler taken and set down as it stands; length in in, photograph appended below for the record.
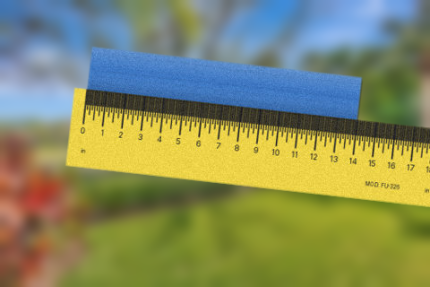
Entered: 14 in
